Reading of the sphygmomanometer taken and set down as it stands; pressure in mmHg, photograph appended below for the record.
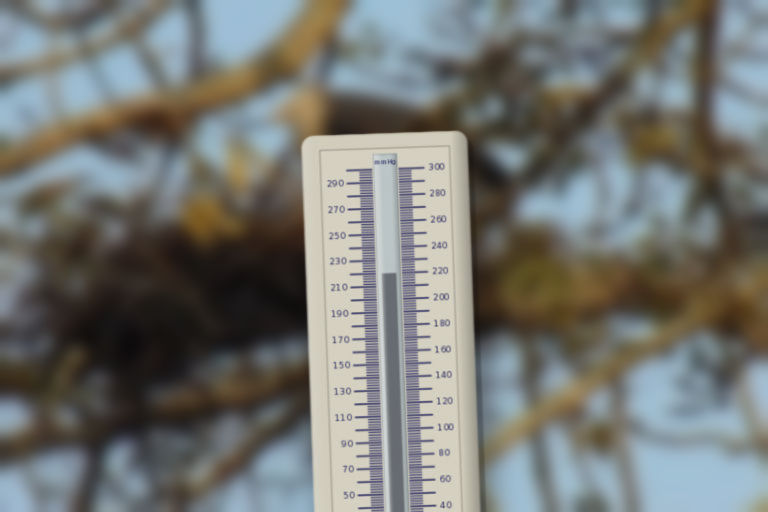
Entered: 220 mmHg
